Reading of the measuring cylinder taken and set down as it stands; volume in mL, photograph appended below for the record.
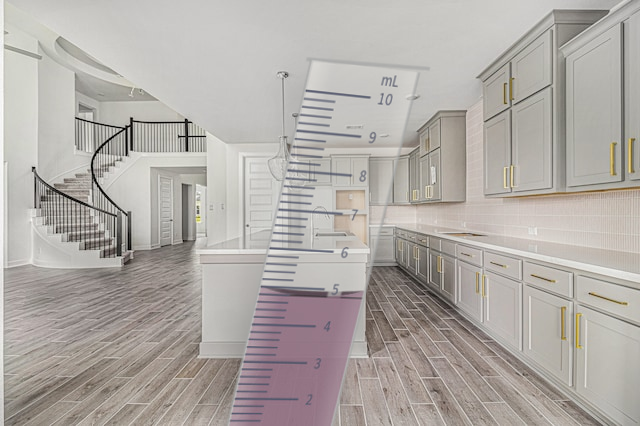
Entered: 4.8 mL
